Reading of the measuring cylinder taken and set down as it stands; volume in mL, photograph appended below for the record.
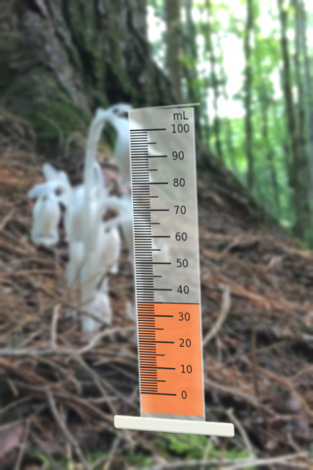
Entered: 35 mL
